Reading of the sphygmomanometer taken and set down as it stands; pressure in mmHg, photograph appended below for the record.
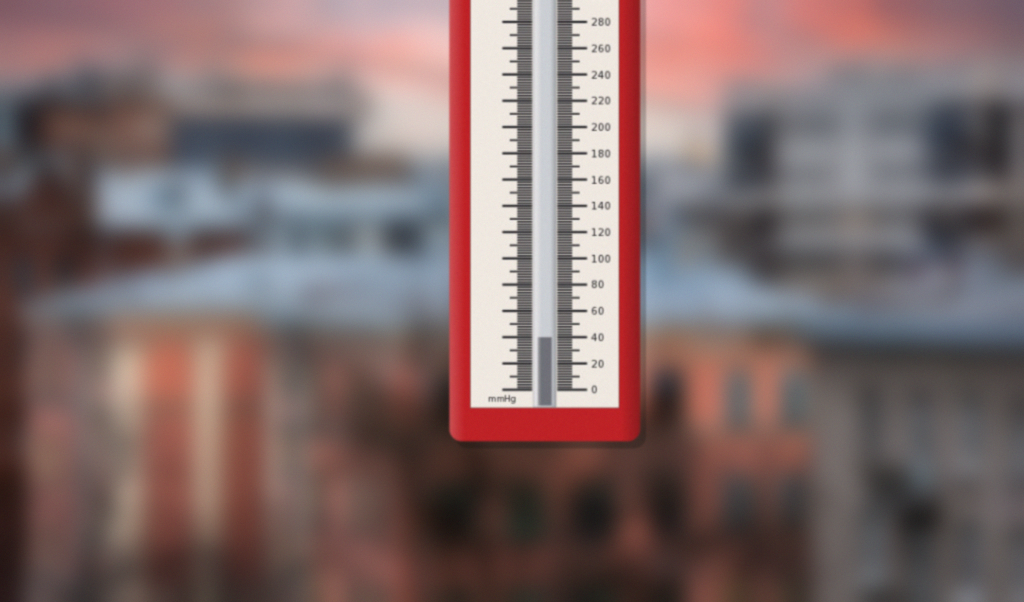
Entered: 40 mmHg
